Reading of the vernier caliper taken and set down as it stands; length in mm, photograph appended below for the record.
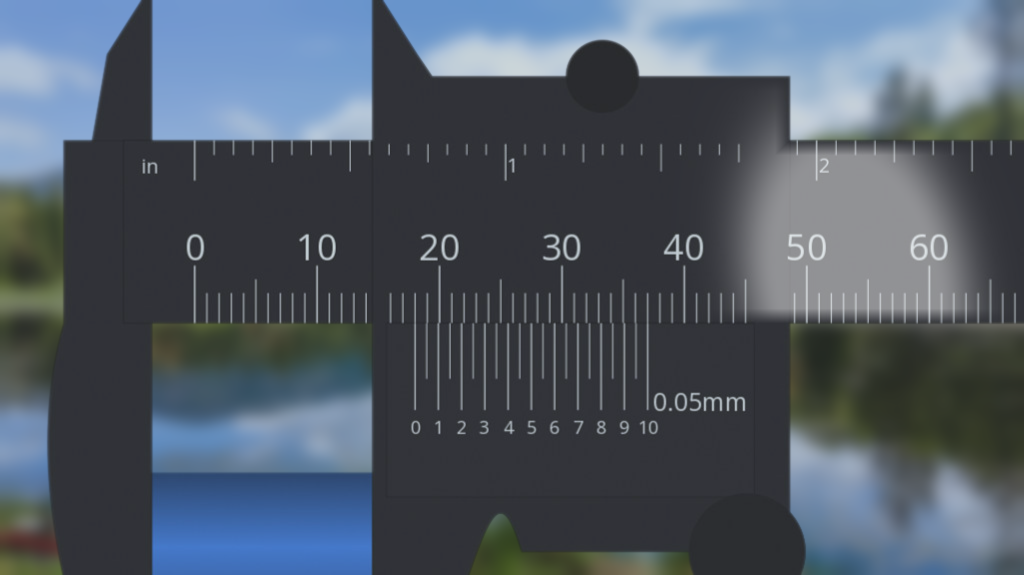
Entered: 18.0 mm
